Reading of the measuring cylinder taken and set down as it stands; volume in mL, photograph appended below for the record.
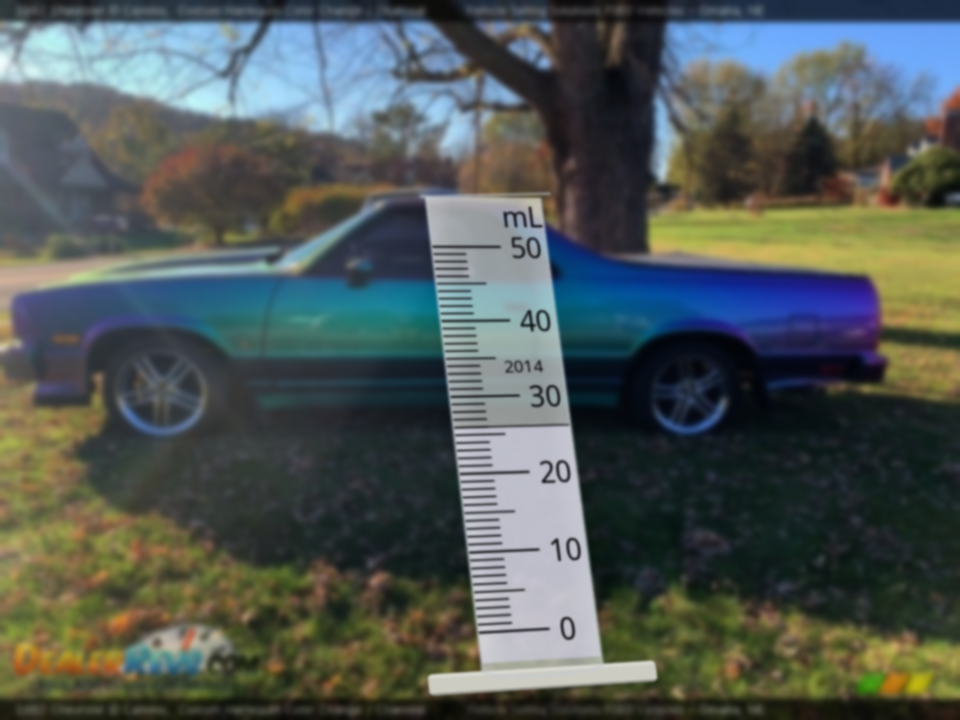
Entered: 26 mL
